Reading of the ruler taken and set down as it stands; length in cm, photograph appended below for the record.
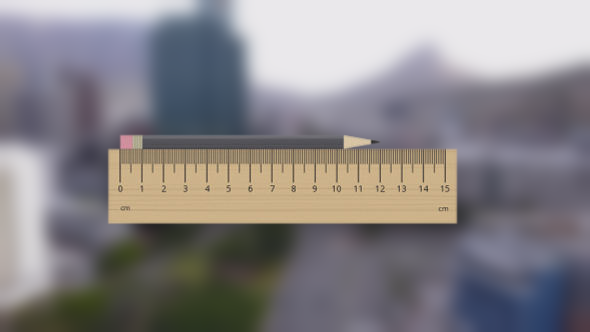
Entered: 12 cm
